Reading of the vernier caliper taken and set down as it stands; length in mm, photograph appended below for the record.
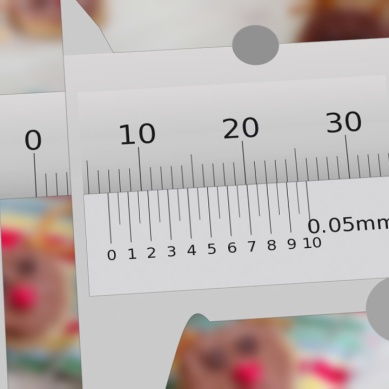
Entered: 6.8 mm
